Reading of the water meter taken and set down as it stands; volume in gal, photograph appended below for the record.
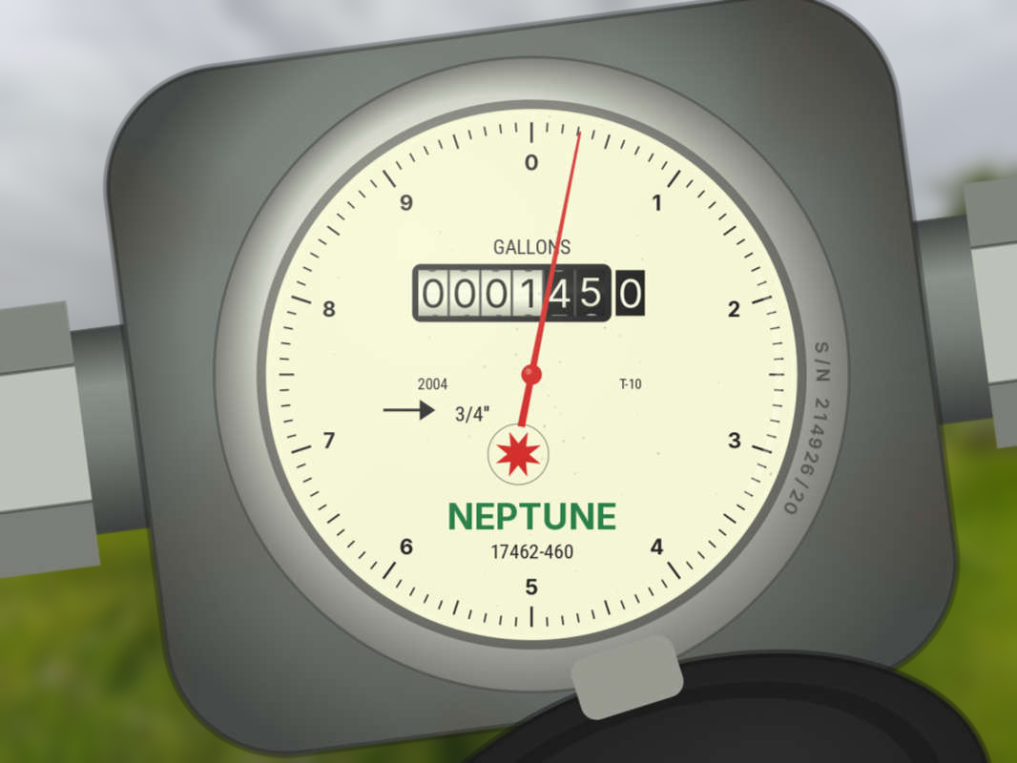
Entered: 1450.3 gal
